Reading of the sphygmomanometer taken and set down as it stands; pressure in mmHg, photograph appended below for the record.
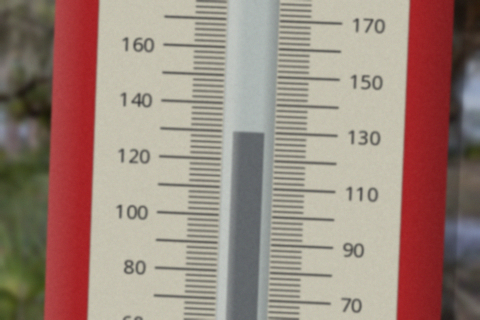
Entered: 130 mmHg
